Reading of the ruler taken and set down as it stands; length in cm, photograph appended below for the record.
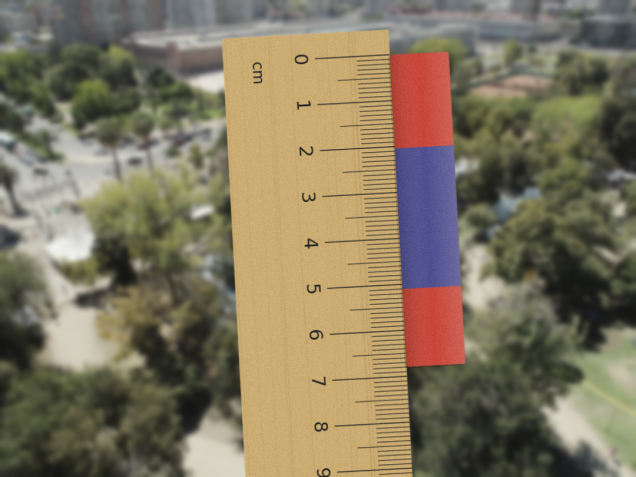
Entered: 6.8 cm
